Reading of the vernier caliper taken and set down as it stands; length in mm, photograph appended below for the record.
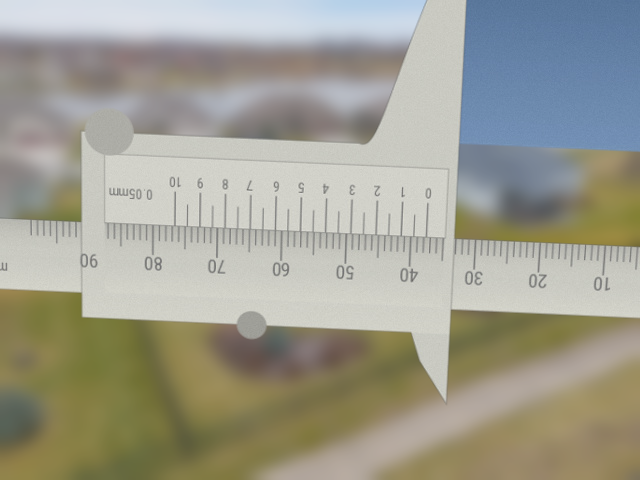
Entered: 37.6 mm
